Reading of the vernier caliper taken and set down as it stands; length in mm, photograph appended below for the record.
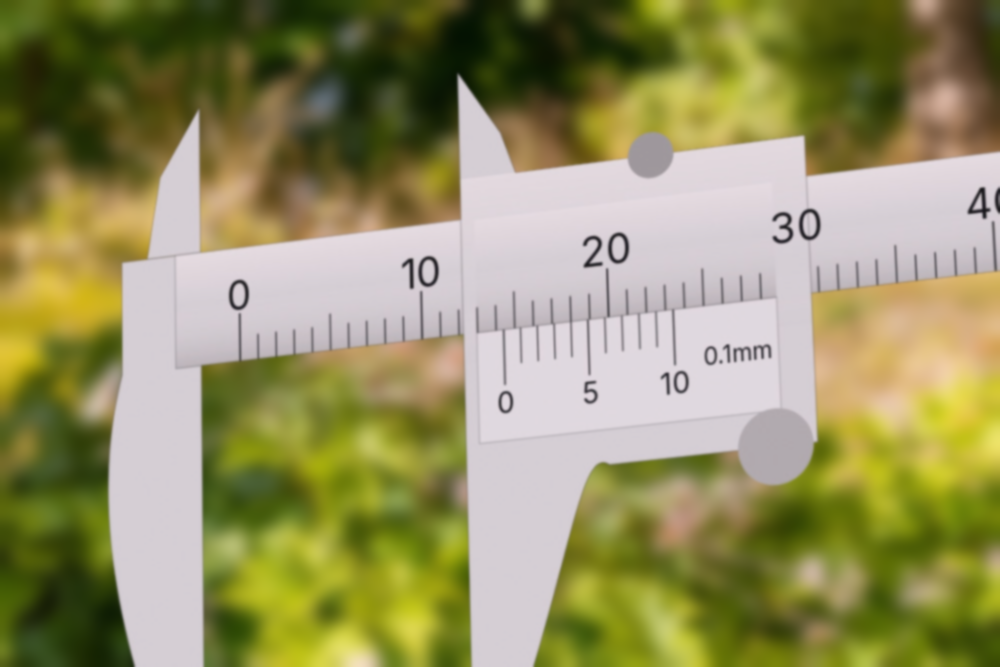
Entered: 14.4 mm
